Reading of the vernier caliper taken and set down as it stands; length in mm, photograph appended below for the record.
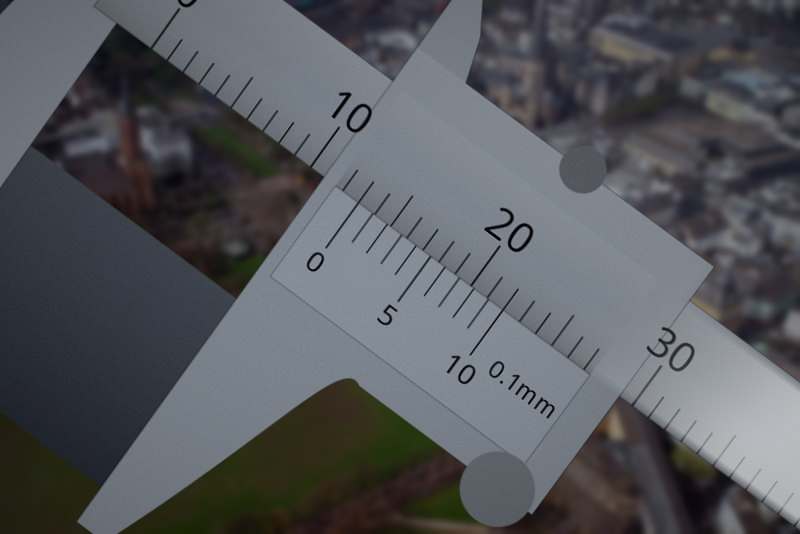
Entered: 13.0 mm
